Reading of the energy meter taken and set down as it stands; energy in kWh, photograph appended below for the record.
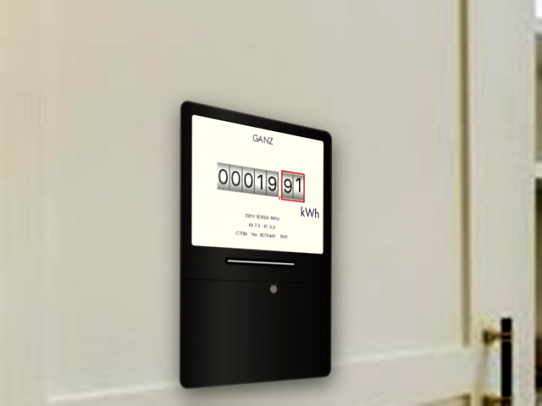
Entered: 19.91 kWh
